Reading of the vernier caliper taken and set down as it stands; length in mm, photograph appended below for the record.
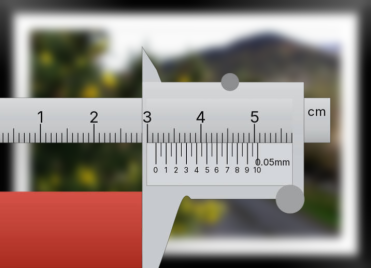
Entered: 31.6 mm
